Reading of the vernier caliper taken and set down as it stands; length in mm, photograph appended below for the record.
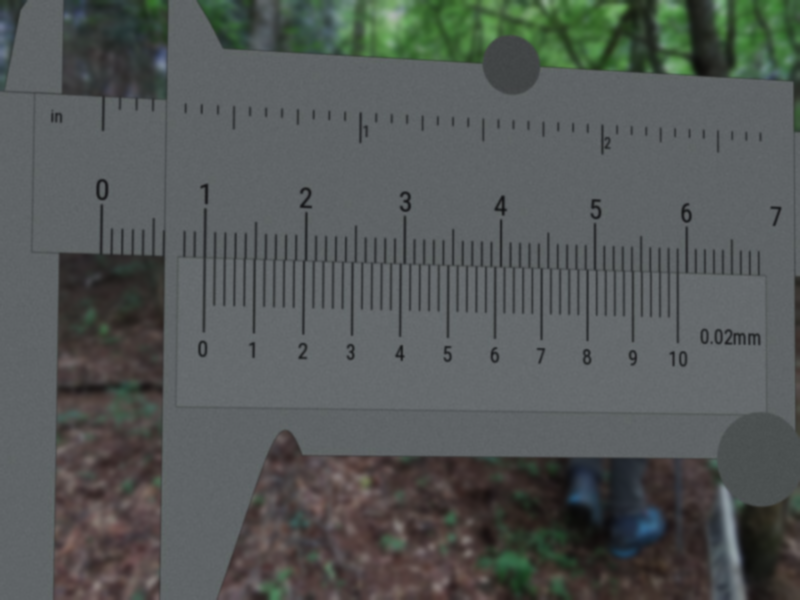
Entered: 10.0 mm
